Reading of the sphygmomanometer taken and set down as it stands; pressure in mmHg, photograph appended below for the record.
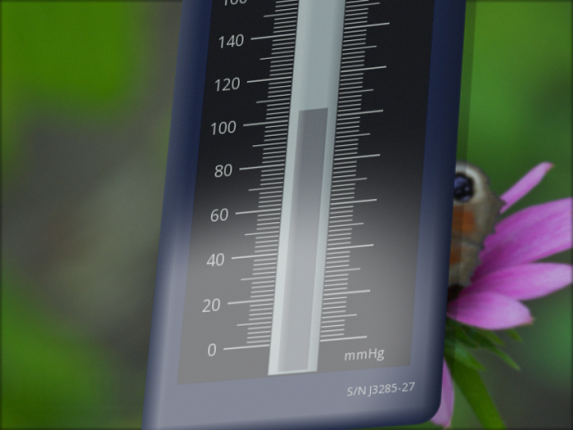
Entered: 104 mmHg
